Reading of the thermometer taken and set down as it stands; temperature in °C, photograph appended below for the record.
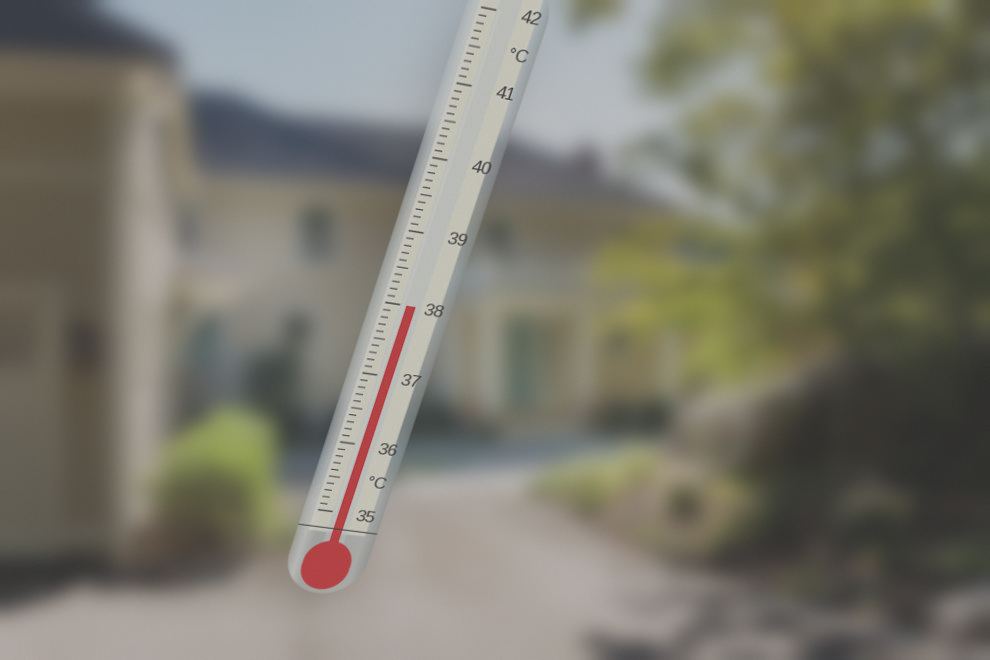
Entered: 38 °C
